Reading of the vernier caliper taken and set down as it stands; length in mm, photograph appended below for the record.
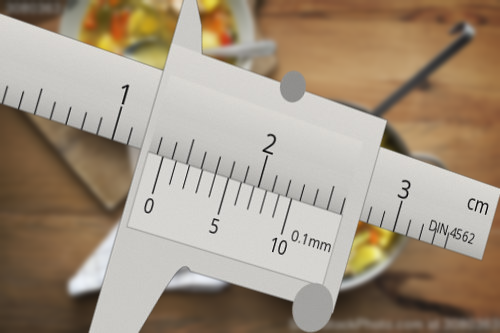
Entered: 13.4 mm
